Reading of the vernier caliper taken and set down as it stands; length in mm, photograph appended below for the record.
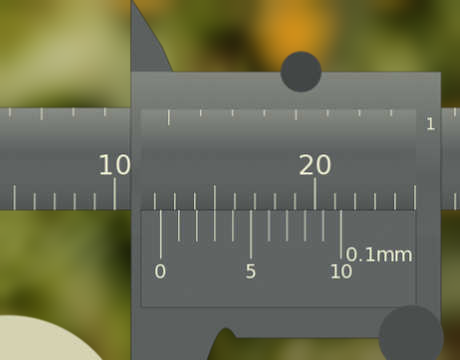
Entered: 12.3 mm
